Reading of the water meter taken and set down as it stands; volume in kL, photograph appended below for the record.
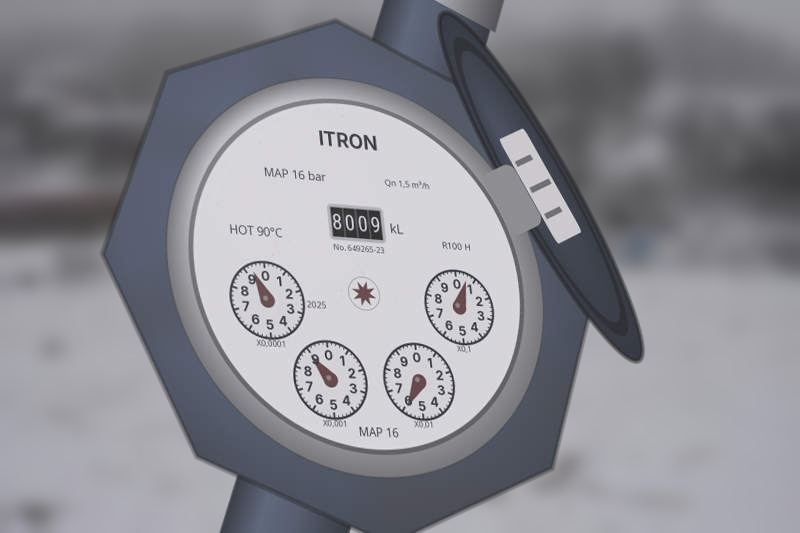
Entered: 8009.0589 kL
